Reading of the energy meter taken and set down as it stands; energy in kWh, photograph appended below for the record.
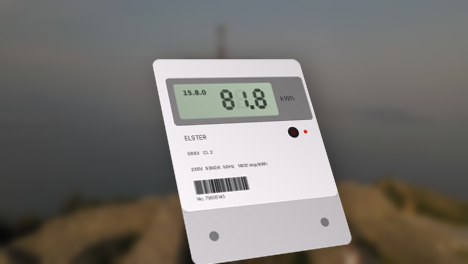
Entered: 81.8 kWh
